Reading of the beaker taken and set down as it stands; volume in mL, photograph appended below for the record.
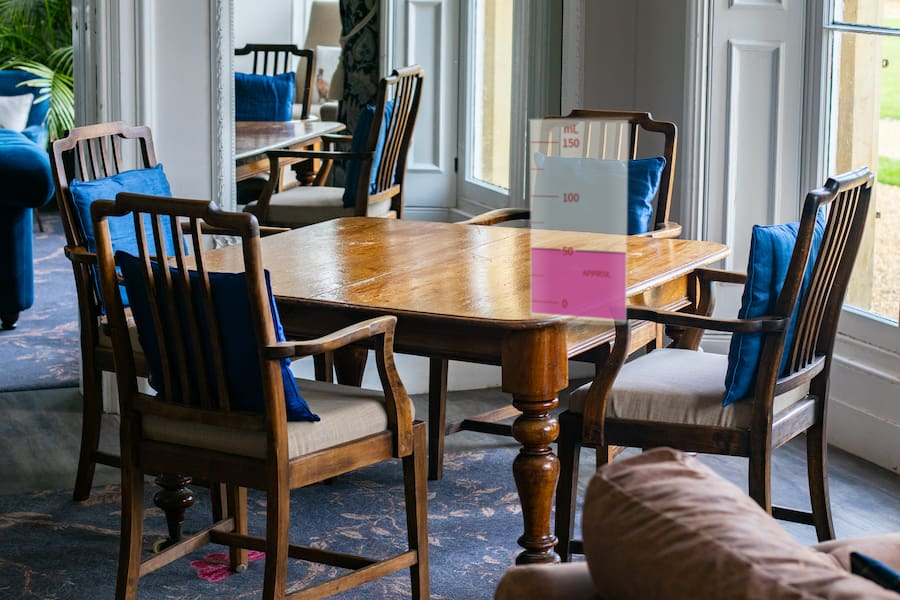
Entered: 50 mL
